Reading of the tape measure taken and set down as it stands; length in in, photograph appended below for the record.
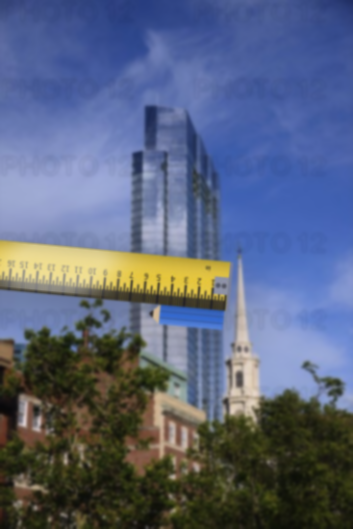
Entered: 5.5 in
